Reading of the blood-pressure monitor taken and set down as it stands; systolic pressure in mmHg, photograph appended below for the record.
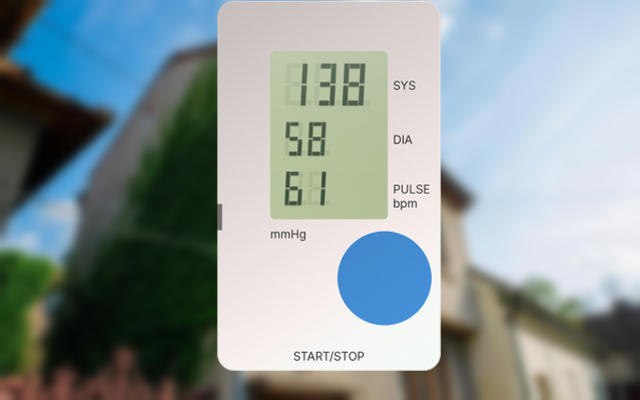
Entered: 138 mmHg
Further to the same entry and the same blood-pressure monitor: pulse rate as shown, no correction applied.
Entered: 61 bpm
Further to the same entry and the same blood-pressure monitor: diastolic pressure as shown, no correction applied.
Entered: 58 mmHg
